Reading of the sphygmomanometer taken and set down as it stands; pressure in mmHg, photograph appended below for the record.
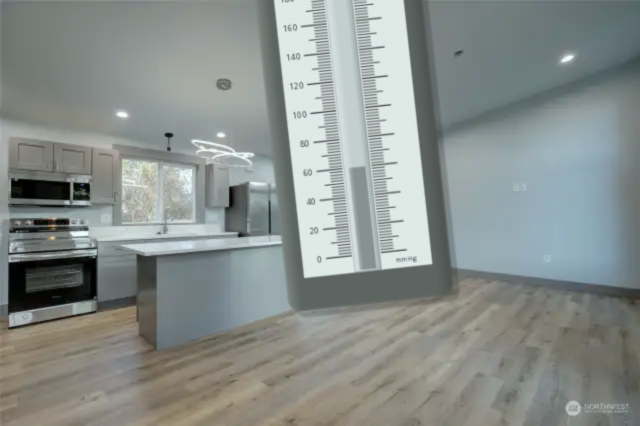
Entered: 60 mmHg
